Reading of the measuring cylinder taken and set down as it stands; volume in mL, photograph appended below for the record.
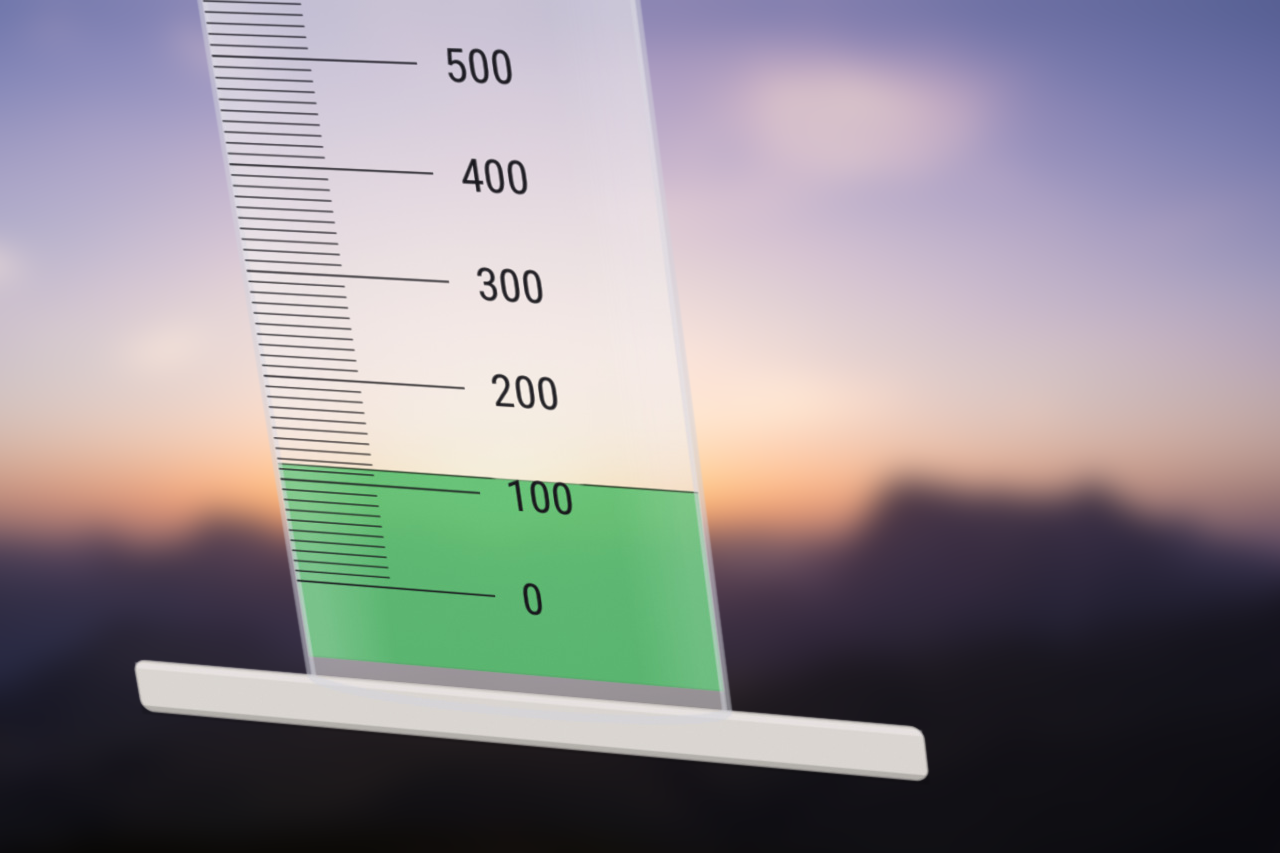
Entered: 115 mL
